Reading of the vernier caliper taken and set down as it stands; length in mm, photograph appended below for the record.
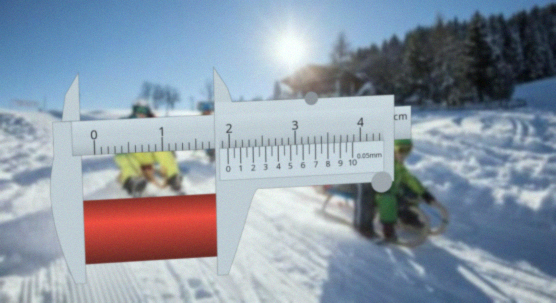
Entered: 19.8 mm
